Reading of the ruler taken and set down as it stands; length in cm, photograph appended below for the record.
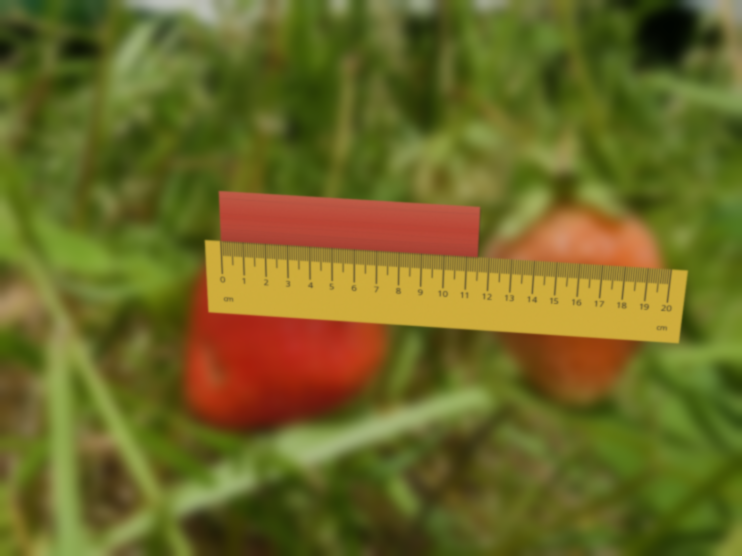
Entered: 11.5 cm
